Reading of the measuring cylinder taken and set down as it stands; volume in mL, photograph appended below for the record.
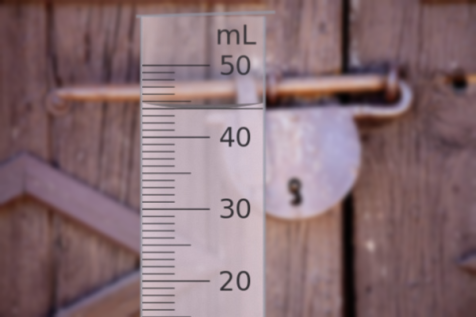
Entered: 44 mL
